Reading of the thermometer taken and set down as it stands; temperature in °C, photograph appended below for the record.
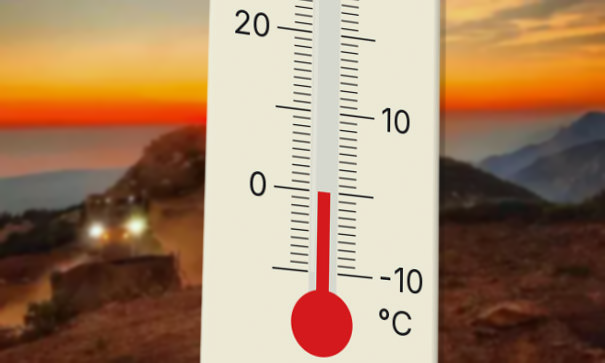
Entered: 0 °C
